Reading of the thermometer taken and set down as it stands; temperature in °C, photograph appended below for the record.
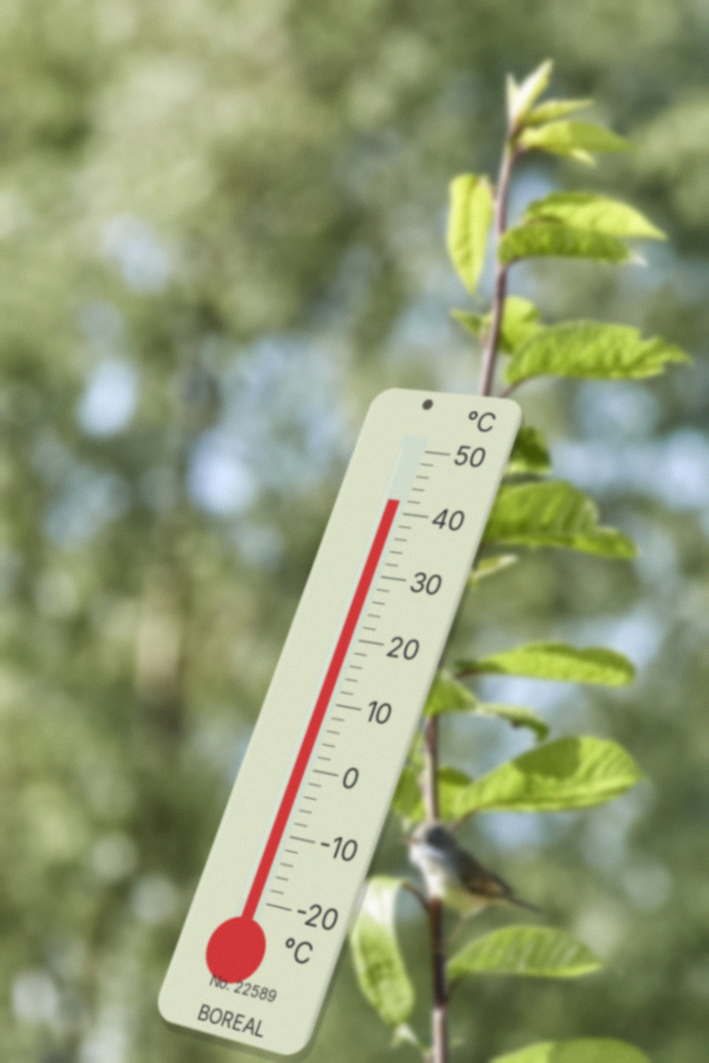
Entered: 42 °C
